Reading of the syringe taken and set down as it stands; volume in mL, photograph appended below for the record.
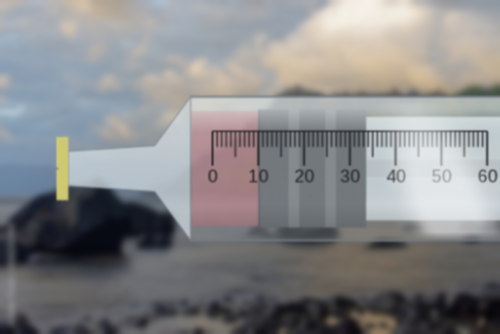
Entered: 10 mL
